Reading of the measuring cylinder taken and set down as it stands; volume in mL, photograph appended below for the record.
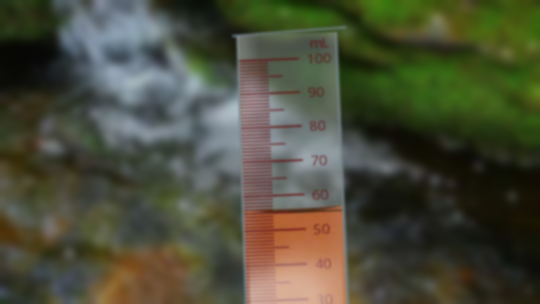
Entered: 55 mL
